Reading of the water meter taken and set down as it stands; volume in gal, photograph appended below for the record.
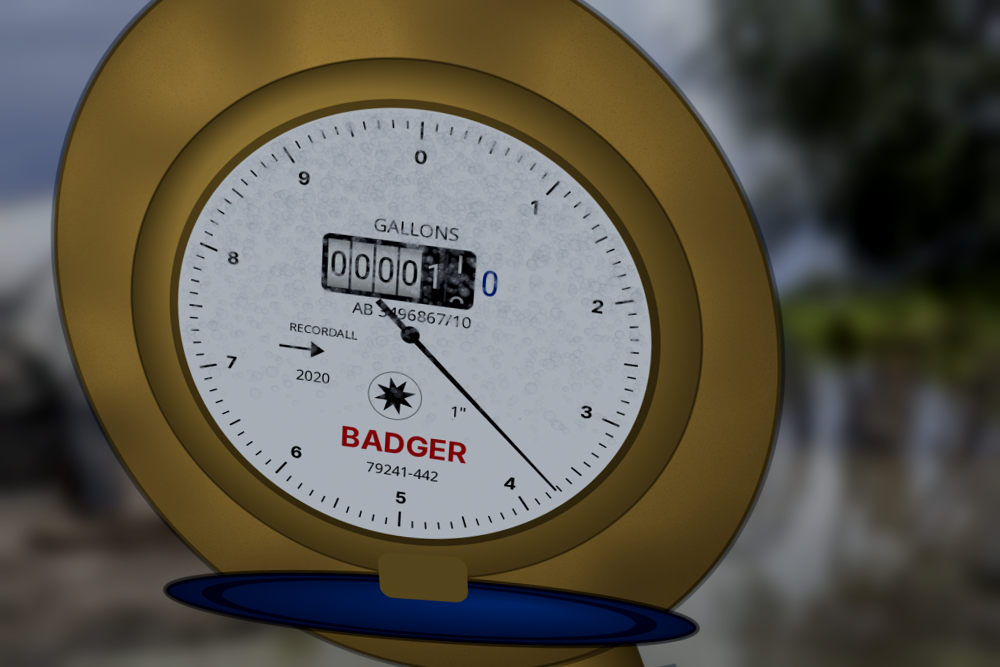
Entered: 113.7 gal
